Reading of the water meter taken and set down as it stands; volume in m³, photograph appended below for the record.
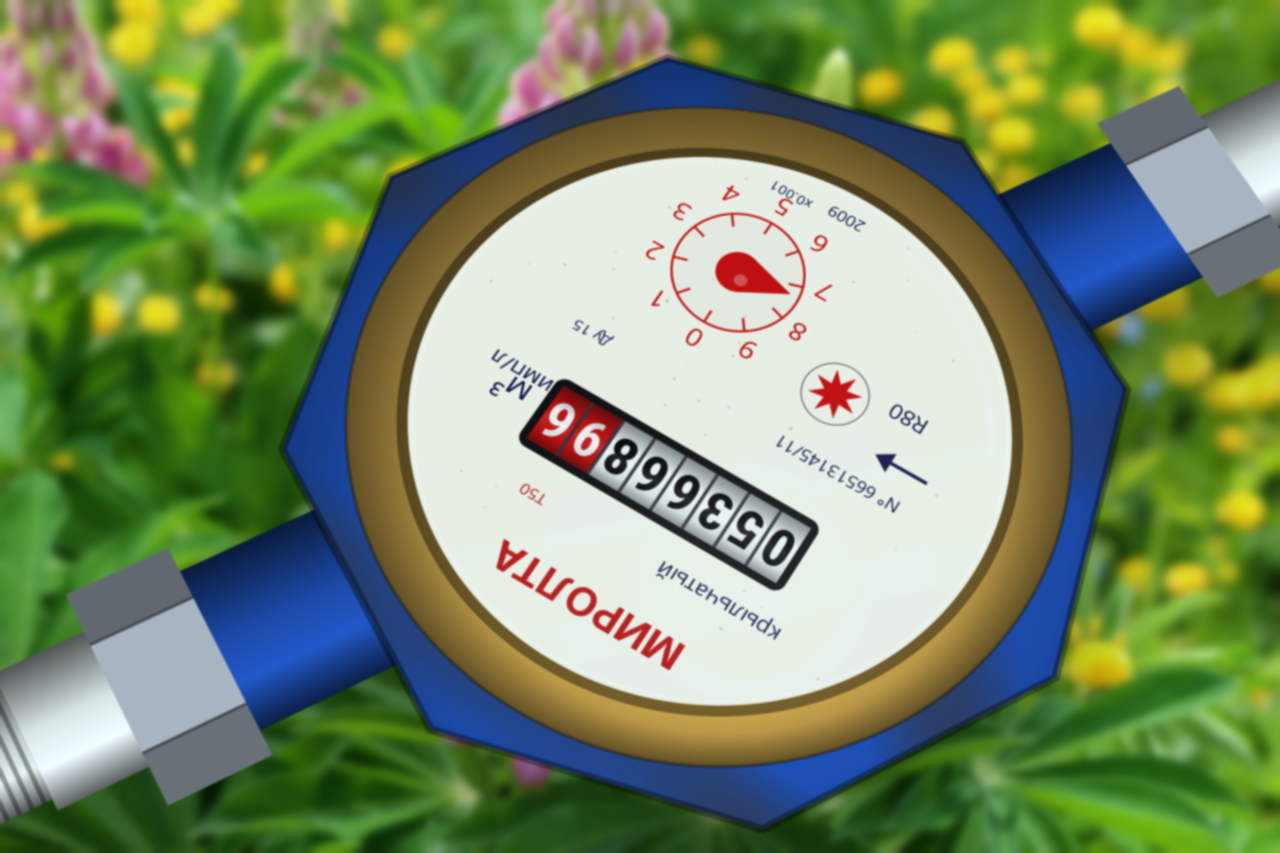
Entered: 53668.967 m³
